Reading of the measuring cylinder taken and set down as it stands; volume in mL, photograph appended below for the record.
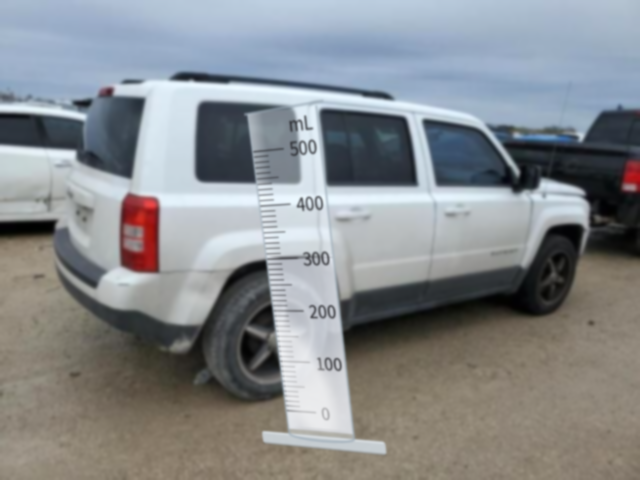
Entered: 300 mL
